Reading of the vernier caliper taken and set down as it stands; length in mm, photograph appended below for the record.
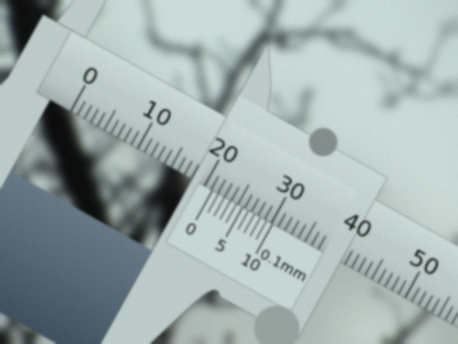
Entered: 21.2 mm
